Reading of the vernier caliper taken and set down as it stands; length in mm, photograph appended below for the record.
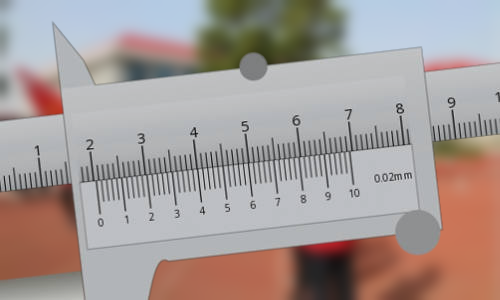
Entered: 20.5 mm
